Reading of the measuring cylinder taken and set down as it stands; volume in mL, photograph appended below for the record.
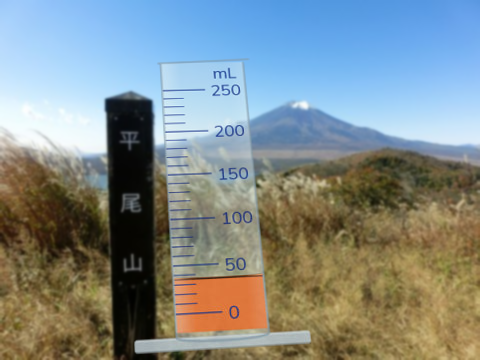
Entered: 35 mL
